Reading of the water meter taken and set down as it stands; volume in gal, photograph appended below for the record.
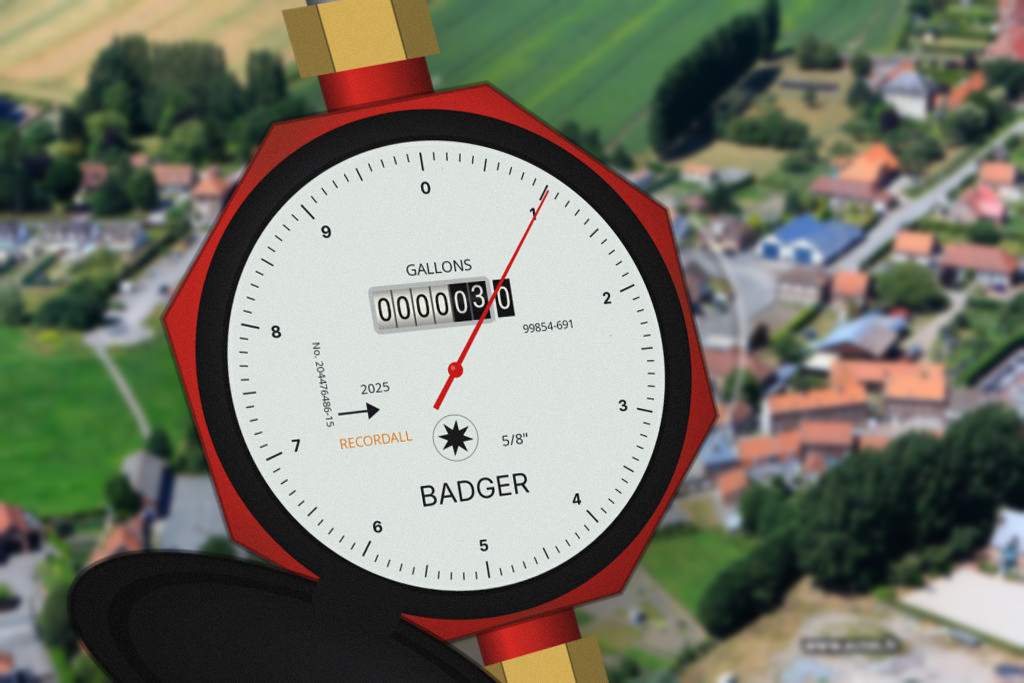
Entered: 31.0 gal
